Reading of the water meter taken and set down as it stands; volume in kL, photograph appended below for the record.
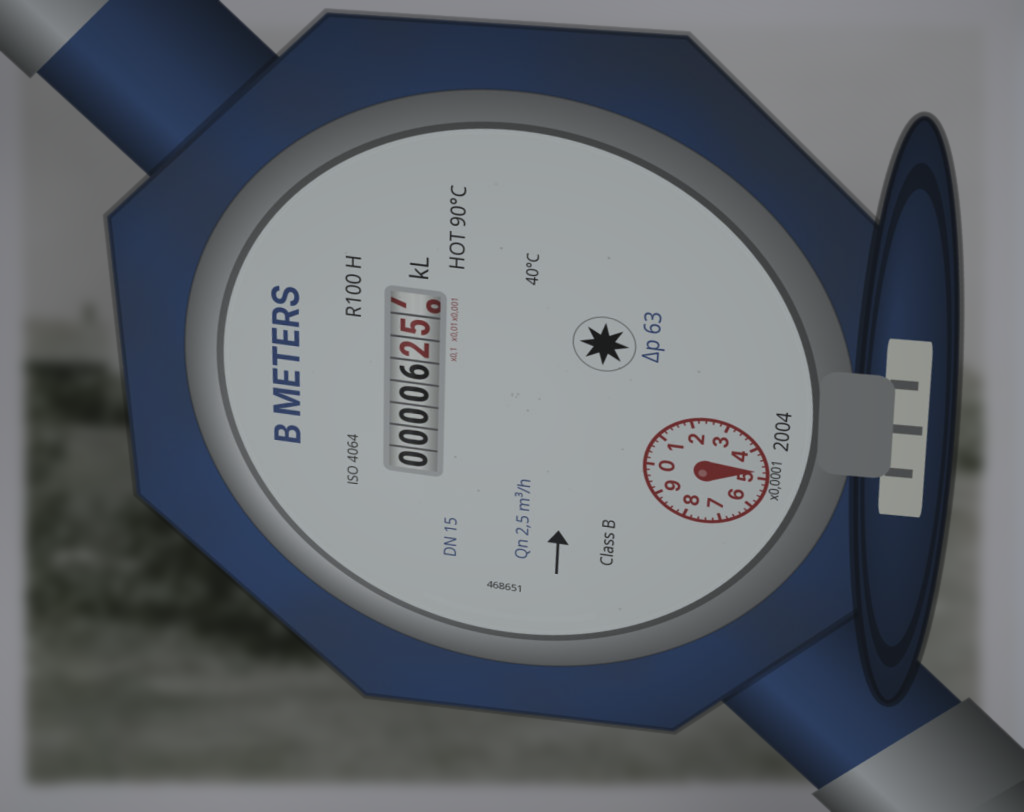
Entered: 6.2574 kL
